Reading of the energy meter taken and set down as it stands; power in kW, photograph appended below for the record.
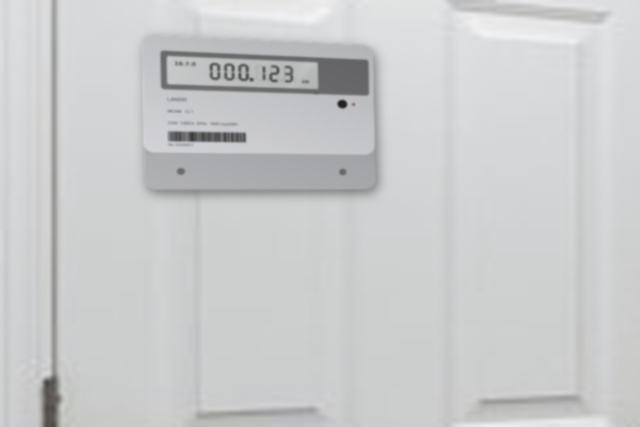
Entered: 0.123 kW
